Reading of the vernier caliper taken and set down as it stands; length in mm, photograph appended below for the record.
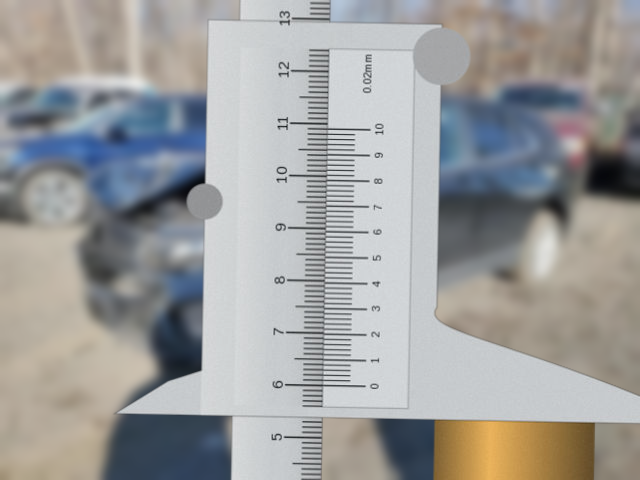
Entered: 60.0 mm
